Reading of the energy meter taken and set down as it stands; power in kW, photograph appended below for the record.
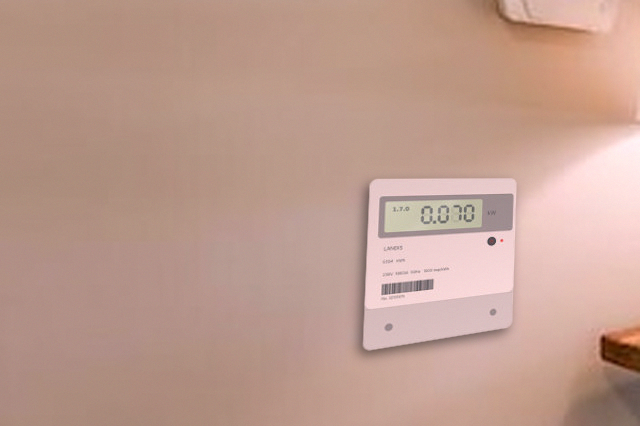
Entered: 0.070 kW
